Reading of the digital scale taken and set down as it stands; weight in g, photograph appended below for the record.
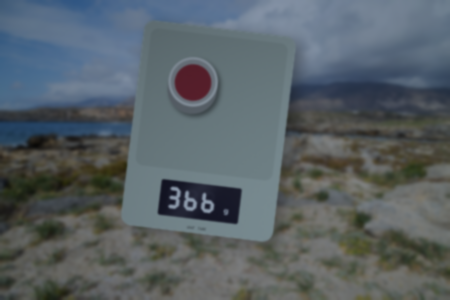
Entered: 366 g
